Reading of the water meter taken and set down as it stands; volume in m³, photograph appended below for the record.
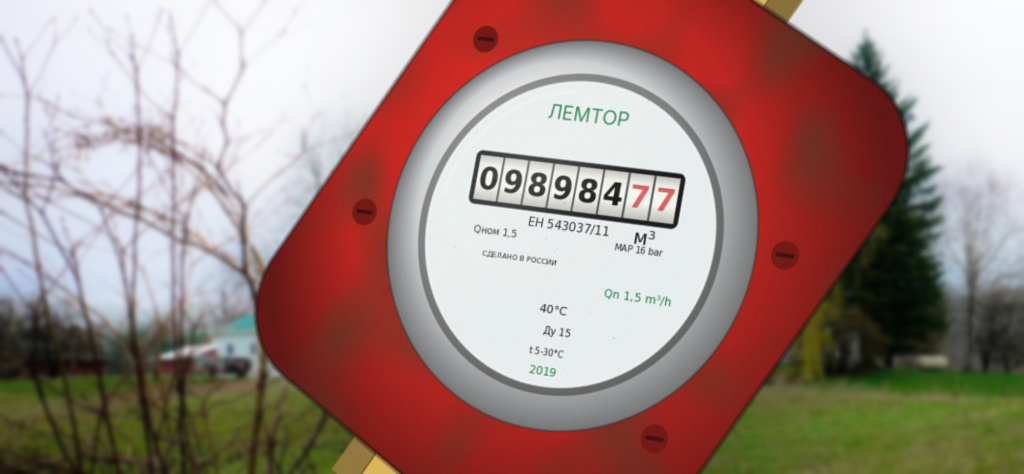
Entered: 98984.77 m³
